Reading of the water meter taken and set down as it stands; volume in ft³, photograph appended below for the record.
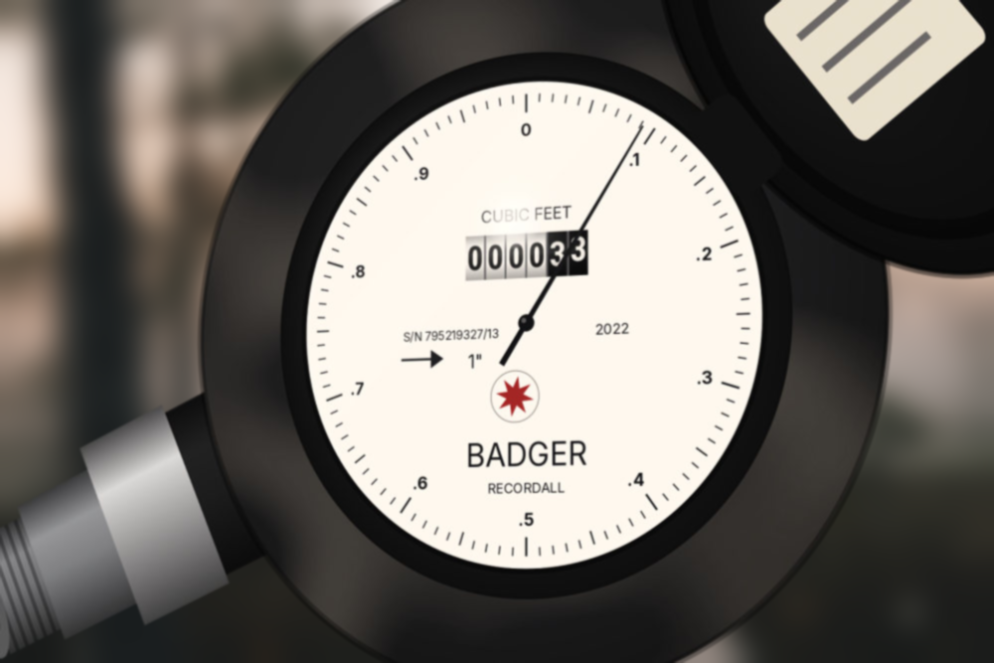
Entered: 33.09 ft³
